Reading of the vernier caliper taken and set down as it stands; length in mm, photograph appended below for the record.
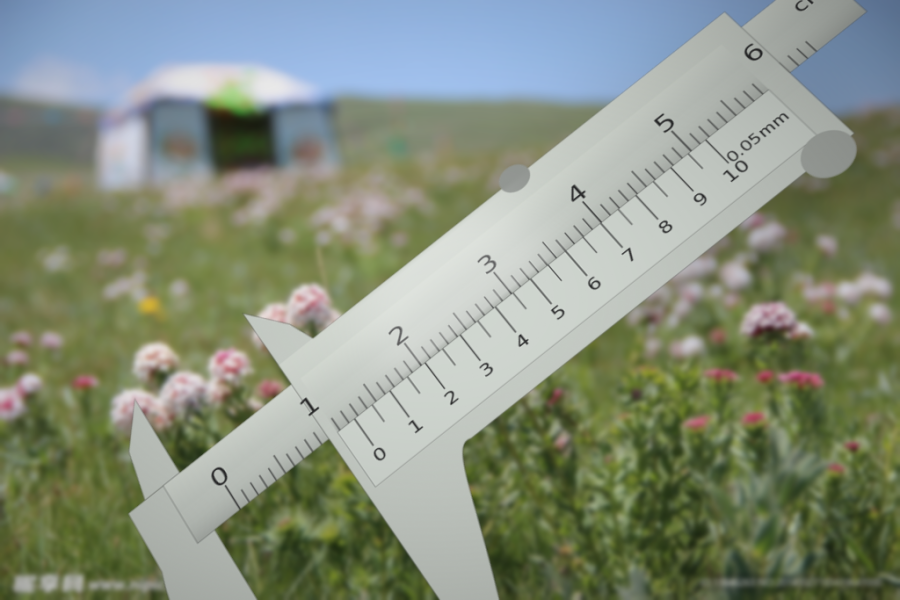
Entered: 12.6 mm
